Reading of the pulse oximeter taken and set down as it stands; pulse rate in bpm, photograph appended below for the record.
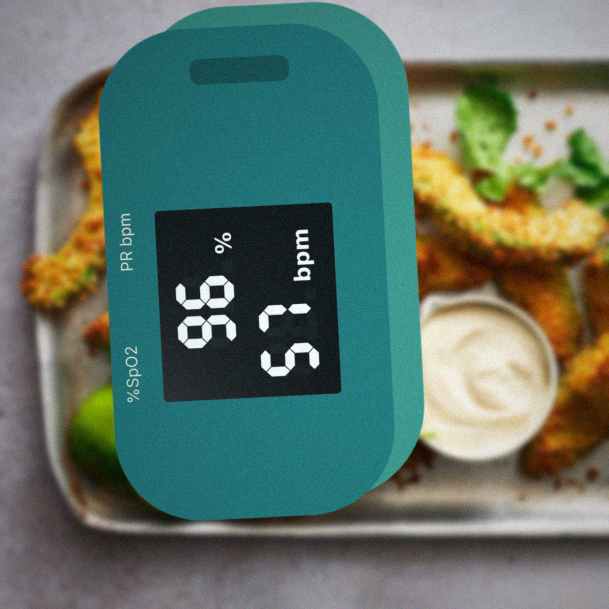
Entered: 57 bpm
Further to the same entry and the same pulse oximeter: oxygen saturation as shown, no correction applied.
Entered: 96 %
